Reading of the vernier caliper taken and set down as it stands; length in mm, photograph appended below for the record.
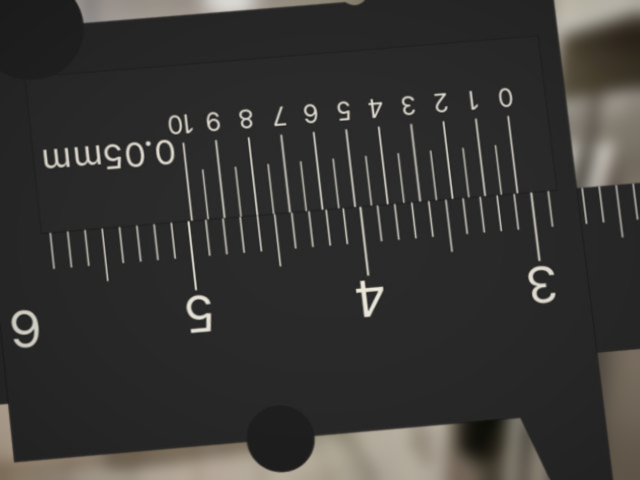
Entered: 30.8 mm
